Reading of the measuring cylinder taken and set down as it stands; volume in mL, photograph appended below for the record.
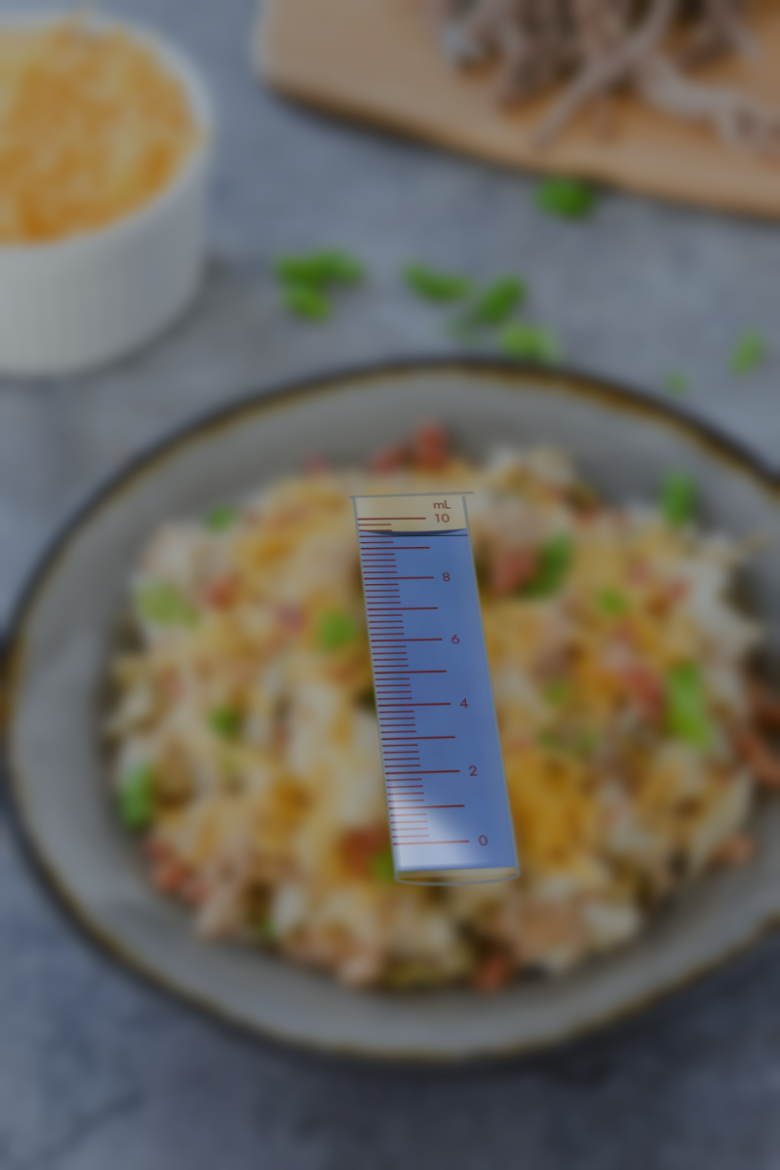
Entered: 9.4 mL
